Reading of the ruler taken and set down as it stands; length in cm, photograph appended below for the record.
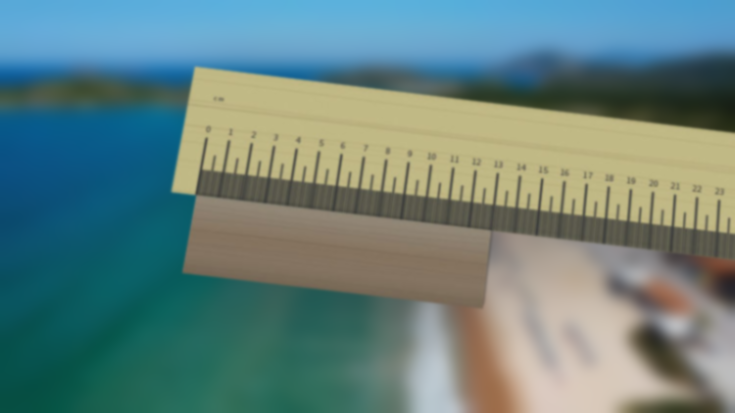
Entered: 13 cm
